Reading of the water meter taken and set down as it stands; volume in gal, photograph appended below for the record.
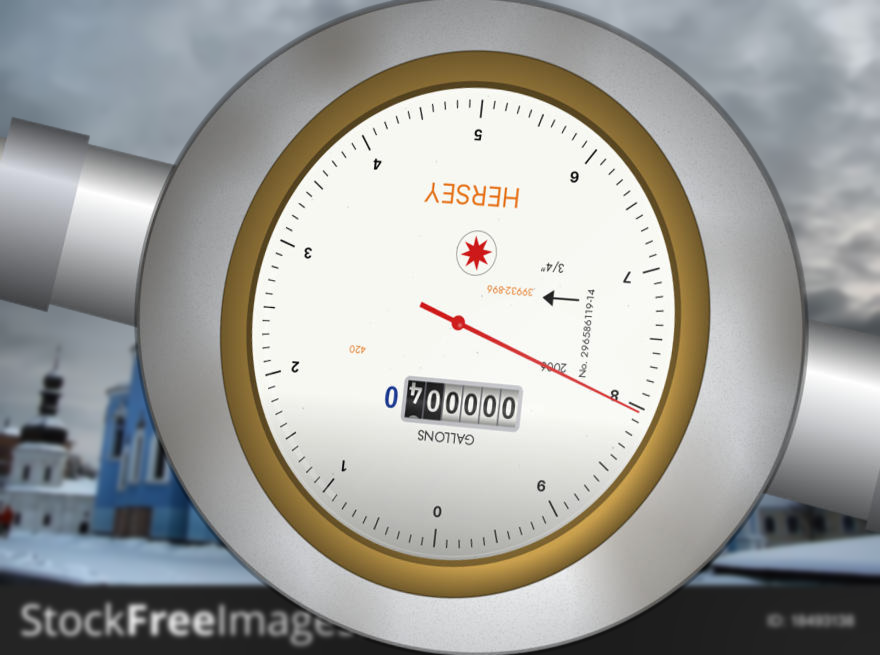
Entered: 38.0 gal
